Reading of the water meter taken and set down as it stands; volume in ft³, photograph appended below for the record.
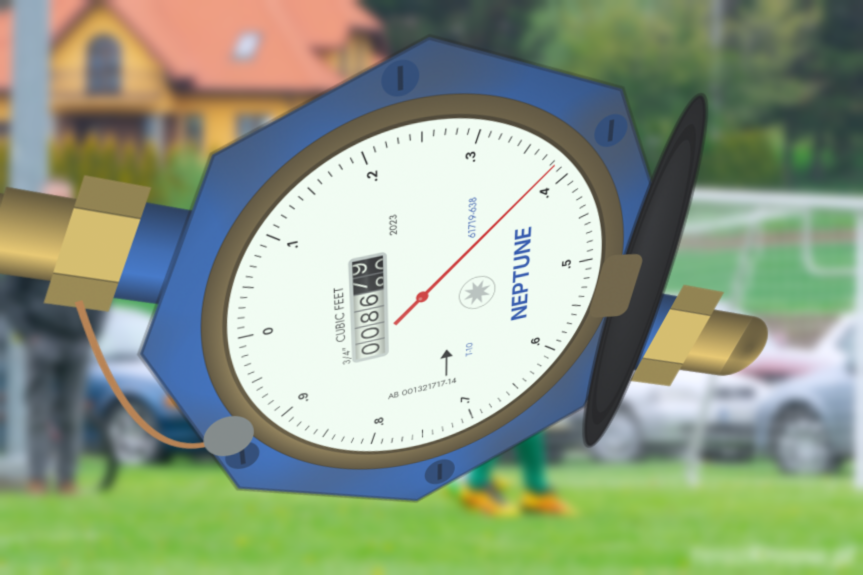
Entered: 8679.38 ft³
